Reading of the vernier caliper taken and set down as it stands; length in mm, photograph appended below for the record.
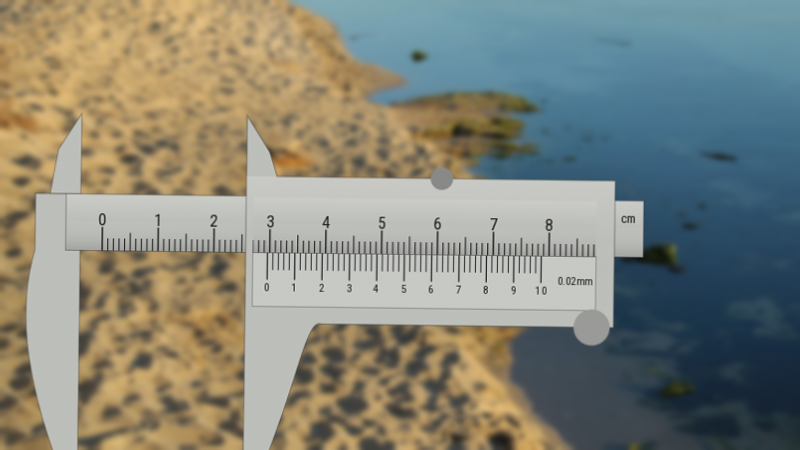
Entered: 29.6 mm
